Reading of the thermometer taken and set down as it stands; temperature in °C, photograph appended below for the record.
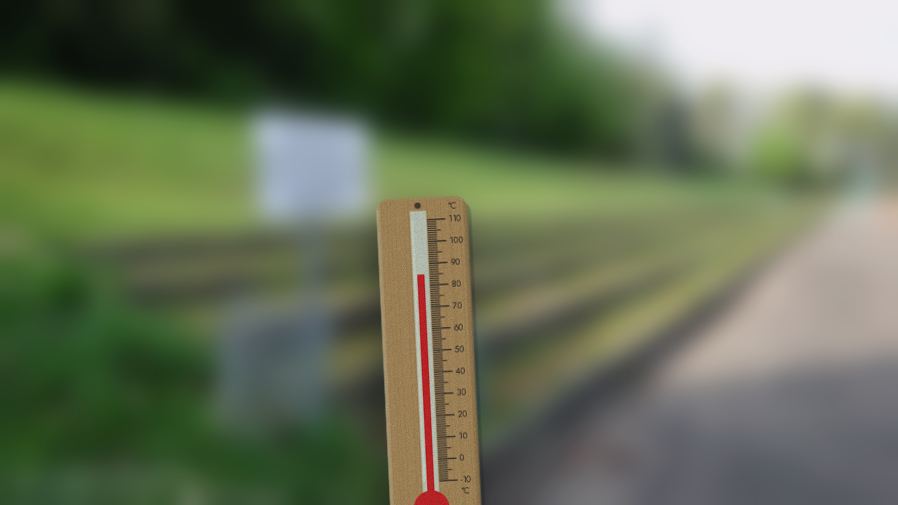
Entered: 85 °C
